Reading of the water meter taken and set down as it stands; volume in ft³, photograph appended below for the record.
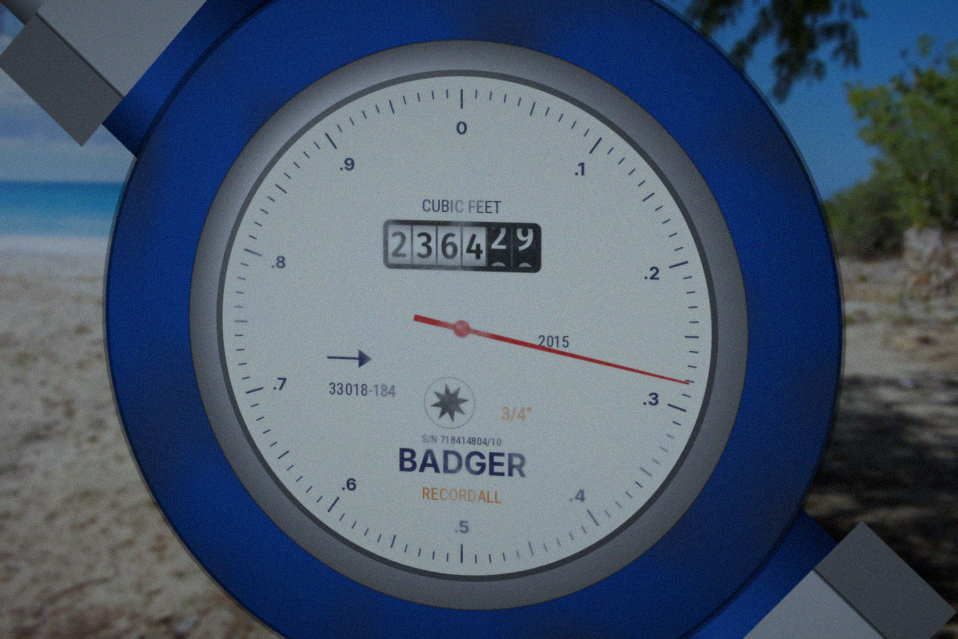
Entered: 236429.28 ft³
